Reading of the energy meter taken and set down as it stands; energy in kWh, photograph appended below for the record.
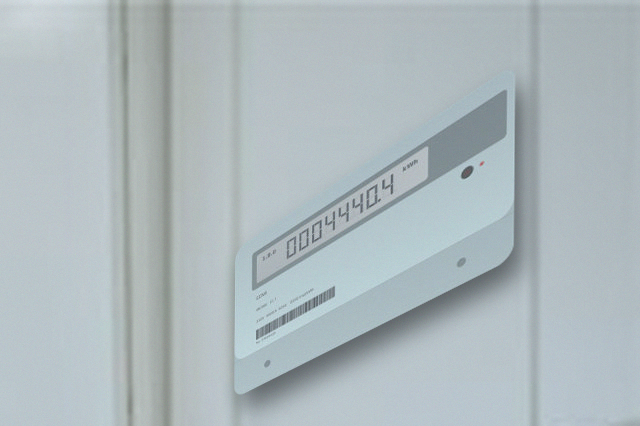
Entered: 4440.4 kWh
